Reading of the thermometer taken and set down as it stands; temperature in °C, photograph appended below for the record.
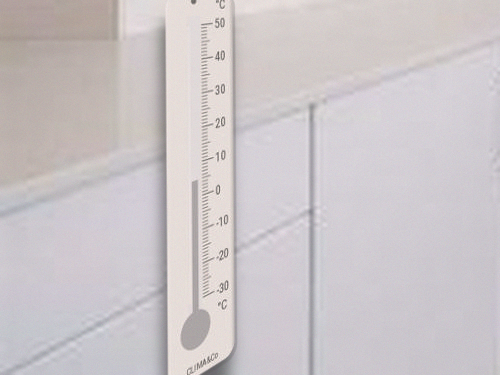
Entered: 5 °C
